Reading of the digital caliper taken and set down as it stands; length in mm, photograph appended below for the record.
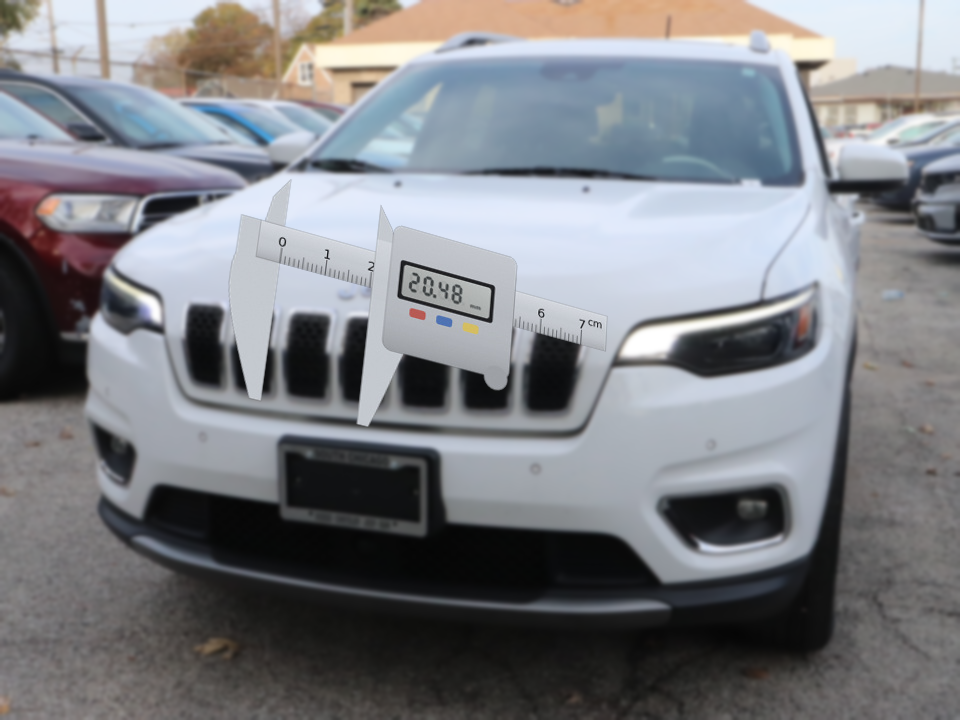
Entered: 20.48 mm
